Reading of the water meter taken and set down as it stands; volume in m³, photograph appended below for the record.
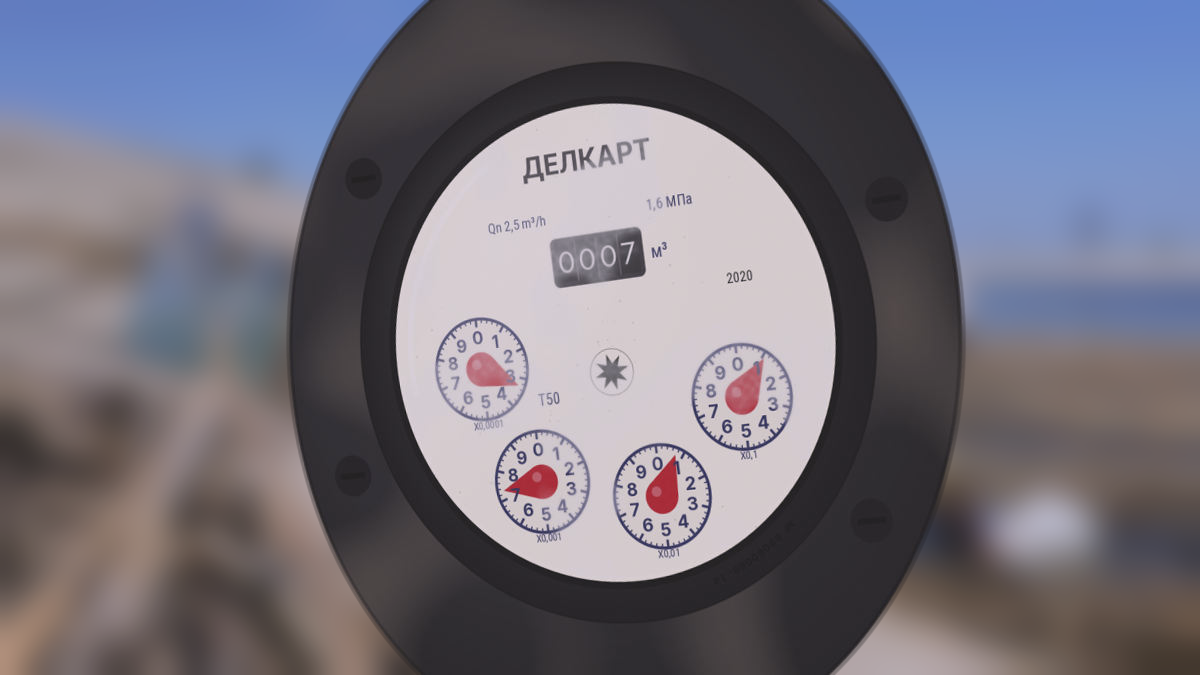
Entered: 7.1073 m³
